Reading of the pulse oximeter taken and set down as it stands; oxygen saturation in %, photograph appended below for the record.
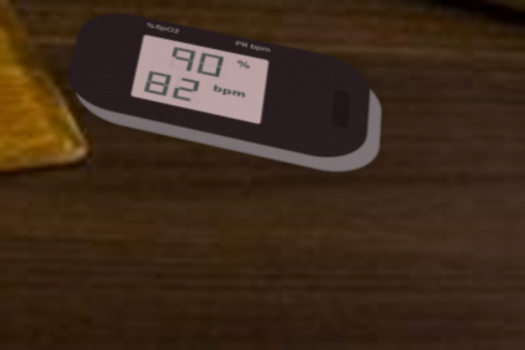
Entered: 90 %
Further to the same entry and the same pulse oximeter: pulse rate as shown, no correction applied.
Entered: 82 bpm
